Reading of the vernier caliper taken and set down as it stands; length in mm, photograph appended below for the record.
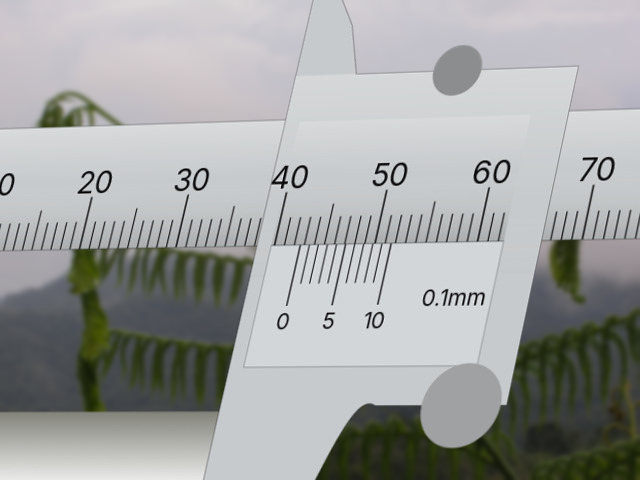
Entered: 42.6 mm
